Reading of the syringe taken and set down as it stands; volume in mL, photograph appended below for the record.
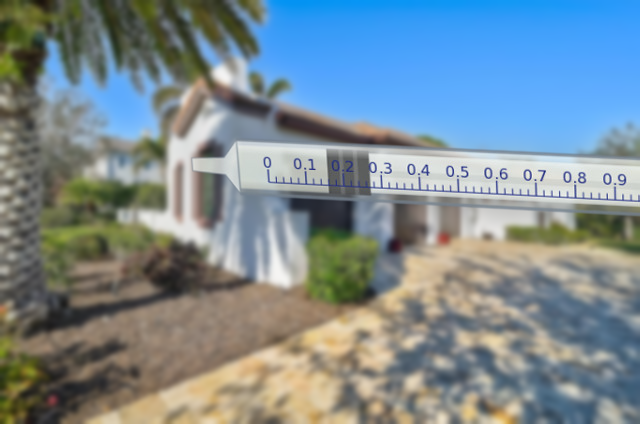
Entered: 0.16 mL
